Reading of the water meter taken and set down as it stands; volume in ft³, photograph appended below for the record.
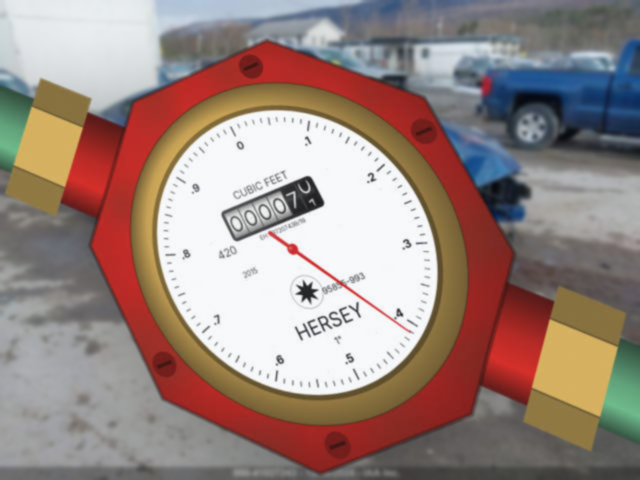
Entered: 70.41 ft³
